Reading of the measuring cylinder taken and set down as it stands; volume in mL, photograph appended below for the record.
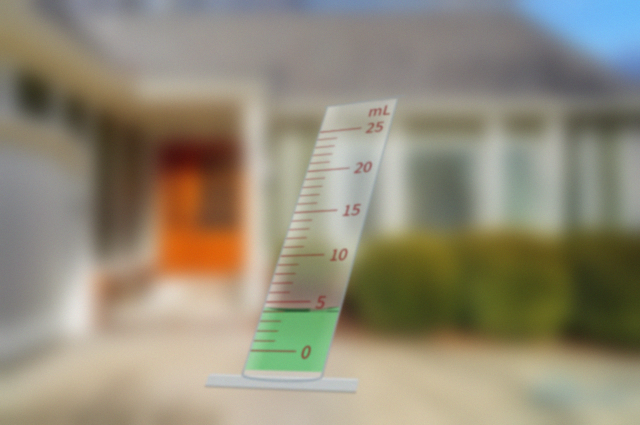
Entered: 4 mL
